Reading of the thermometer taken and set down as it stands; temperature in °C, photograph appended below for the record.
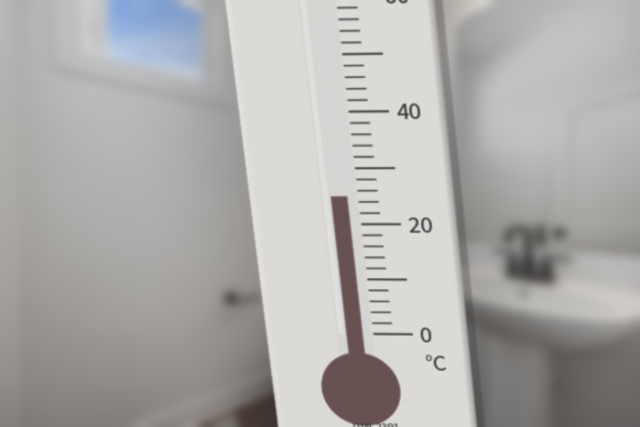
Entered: 25 °C
